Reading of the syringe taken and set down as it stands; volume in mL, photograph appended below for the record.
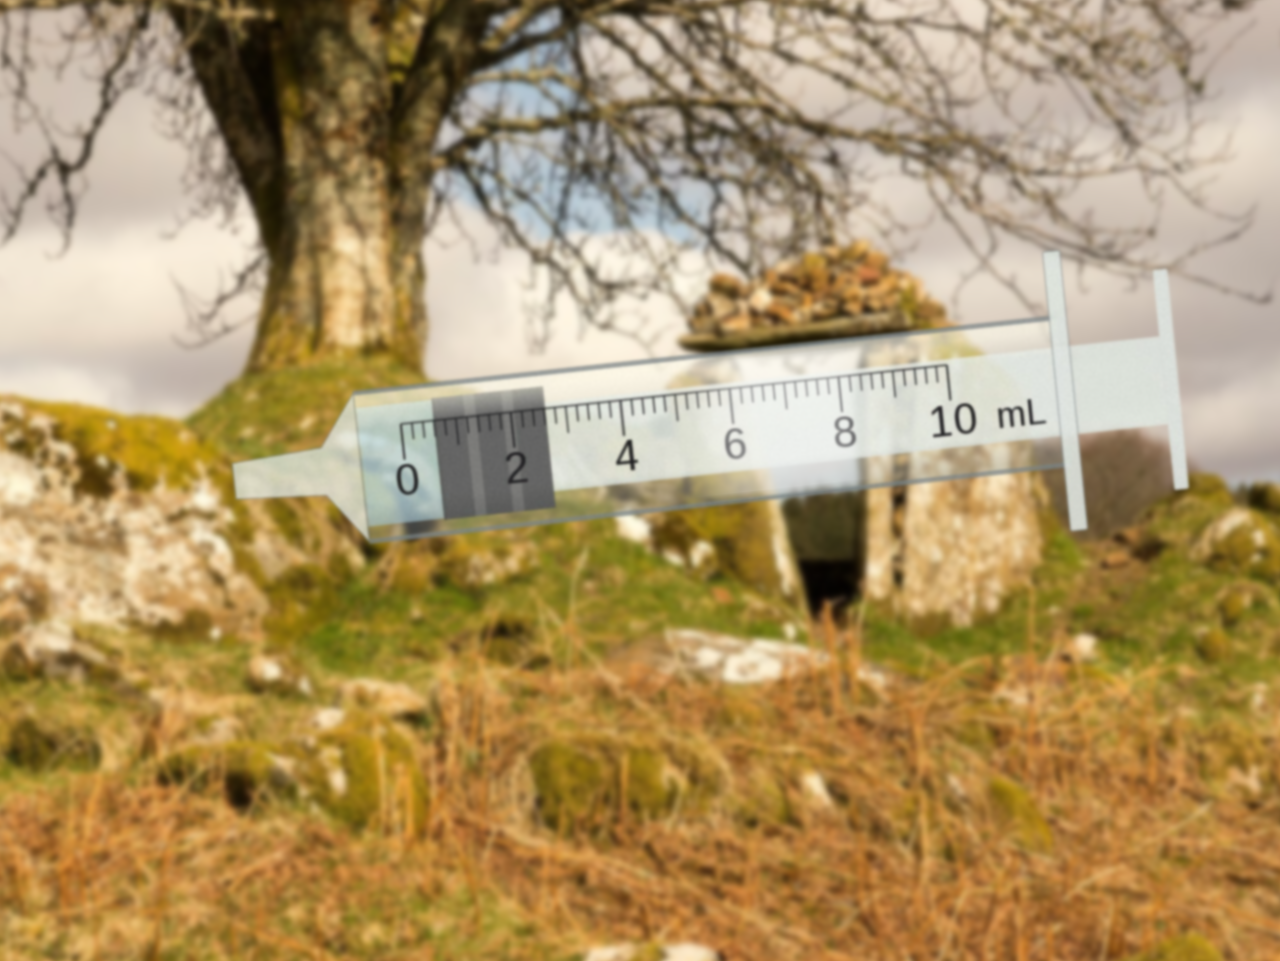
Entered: 0.6 mL
